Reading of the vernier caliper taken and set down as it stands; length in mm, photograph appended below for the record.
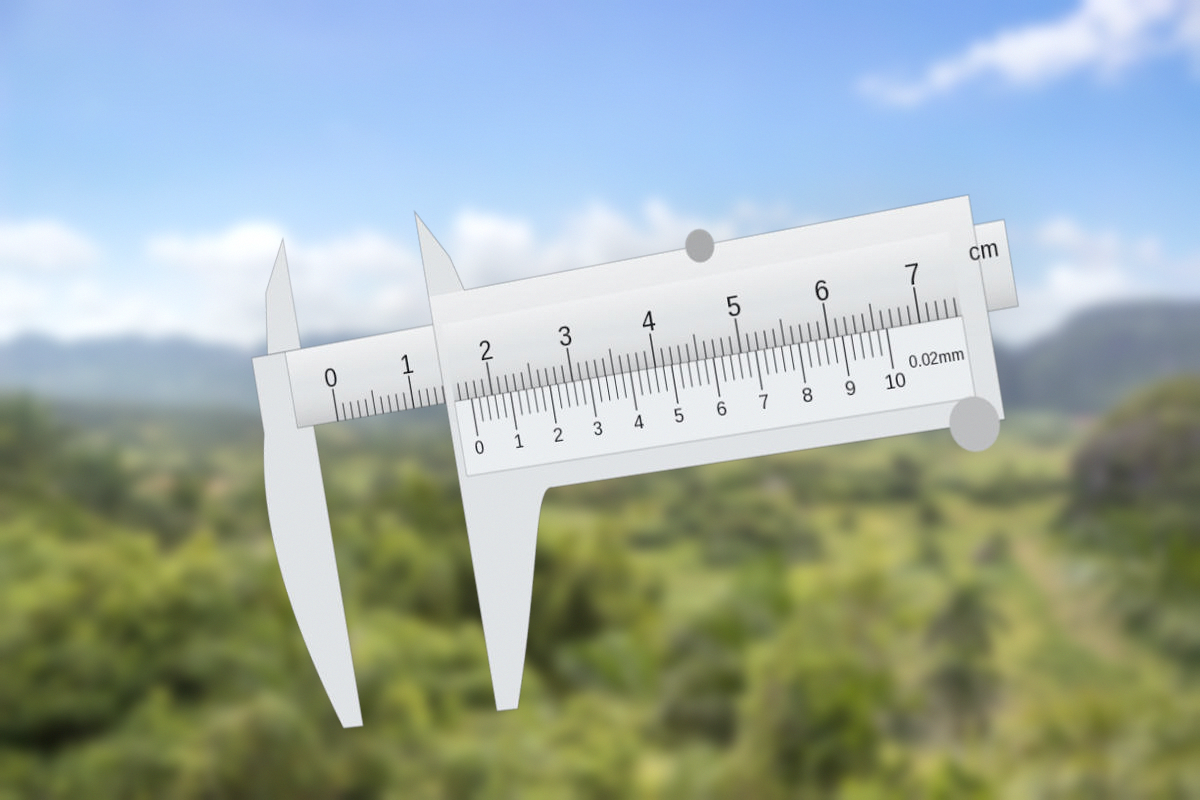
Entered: 17.4 mm
